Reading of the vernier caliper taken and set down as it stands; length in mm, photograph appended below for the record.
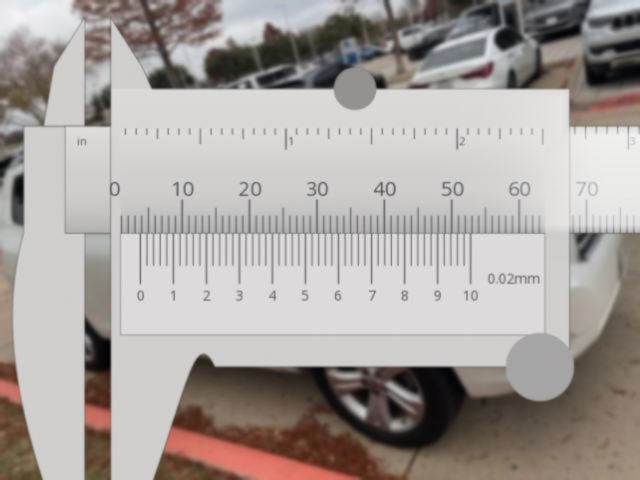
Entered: 3.8 mm
